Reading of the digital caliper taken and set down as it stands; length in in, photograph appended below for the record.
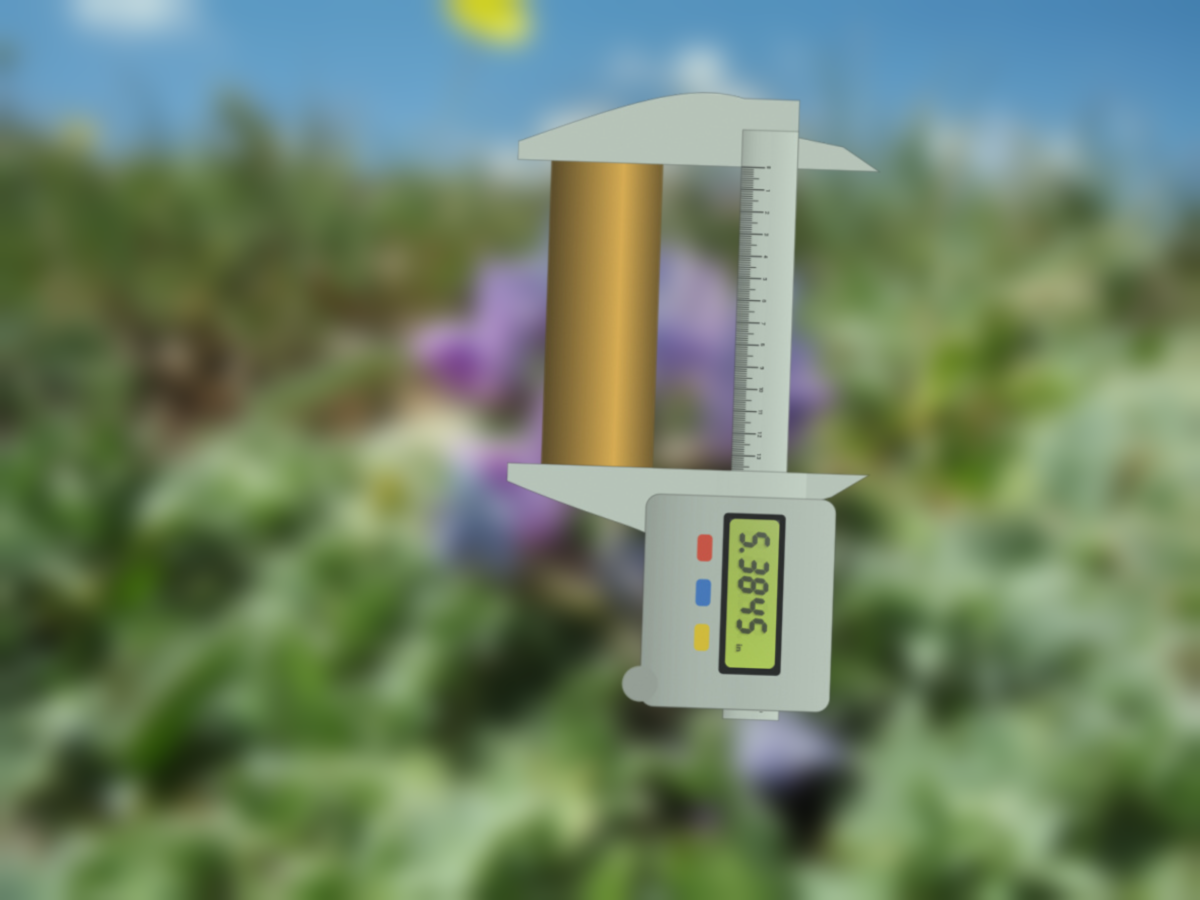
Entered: 5.3845 in
